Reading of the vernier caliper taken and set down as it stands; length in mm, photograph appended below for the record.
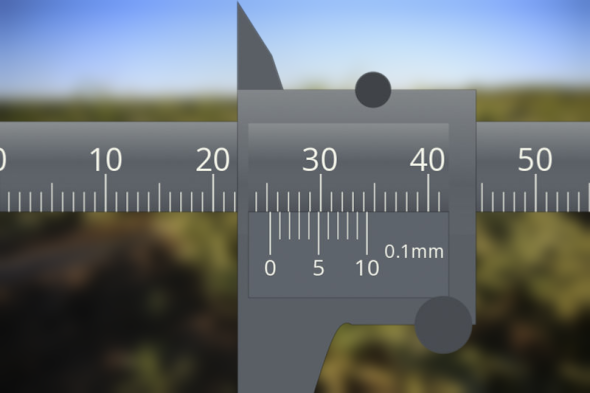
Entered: 25.3 mm
